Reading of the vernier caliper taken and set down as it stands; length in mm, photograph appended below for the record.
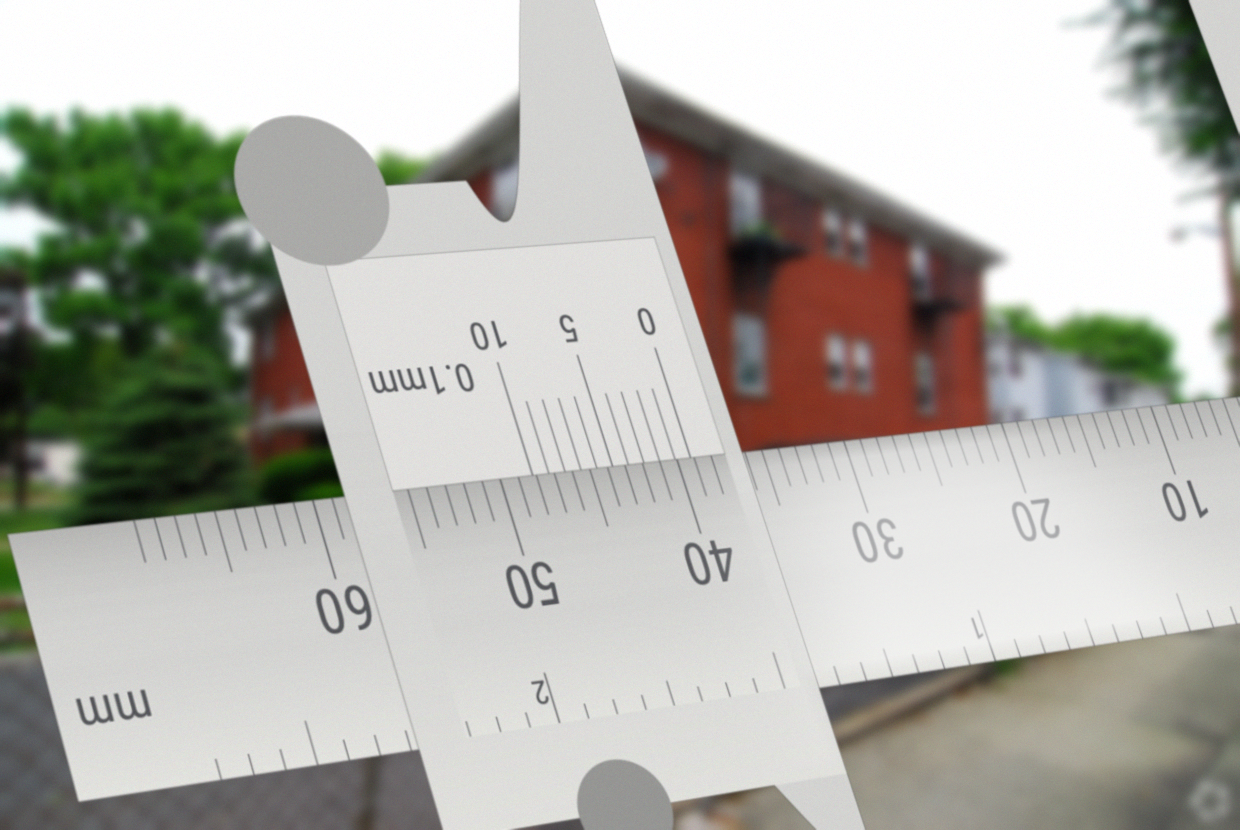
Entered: 39.2 mm
